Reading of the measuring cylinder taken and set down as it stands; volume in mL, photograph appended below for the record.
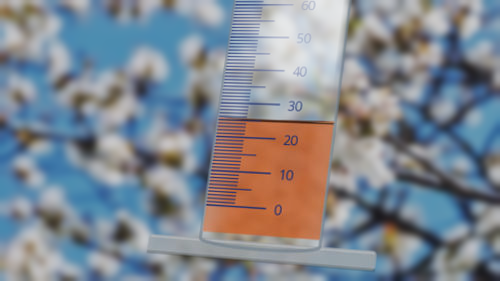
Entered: 25 mL
